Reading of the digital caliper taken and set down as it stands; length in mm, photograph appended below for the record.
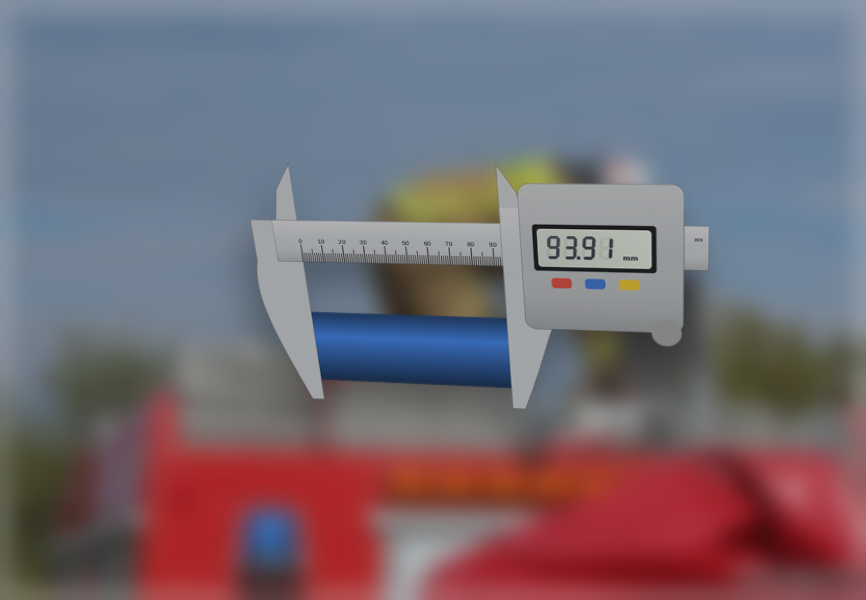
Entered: 93.91 mm
